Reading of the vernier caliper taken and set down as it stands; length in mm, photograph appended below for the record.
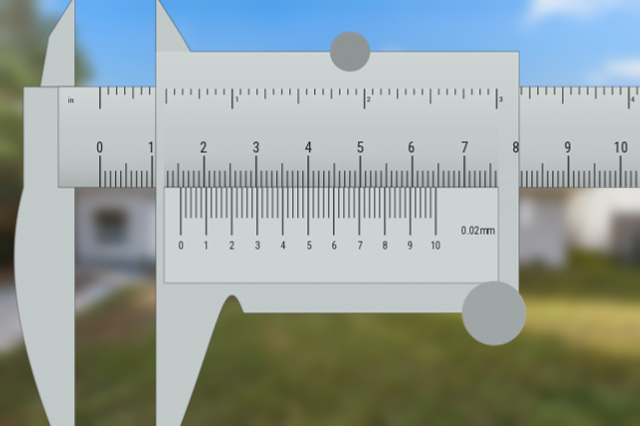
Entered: 15.5 mm
